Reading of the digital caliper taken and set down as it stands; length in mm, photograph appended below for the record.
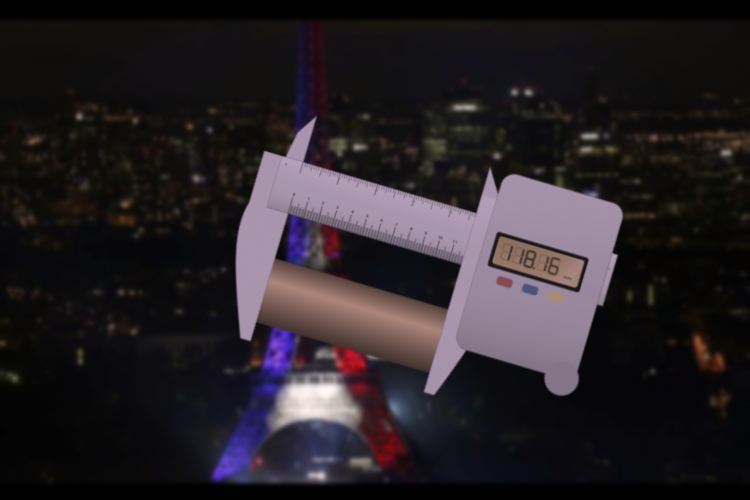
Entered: 118.16 mm
